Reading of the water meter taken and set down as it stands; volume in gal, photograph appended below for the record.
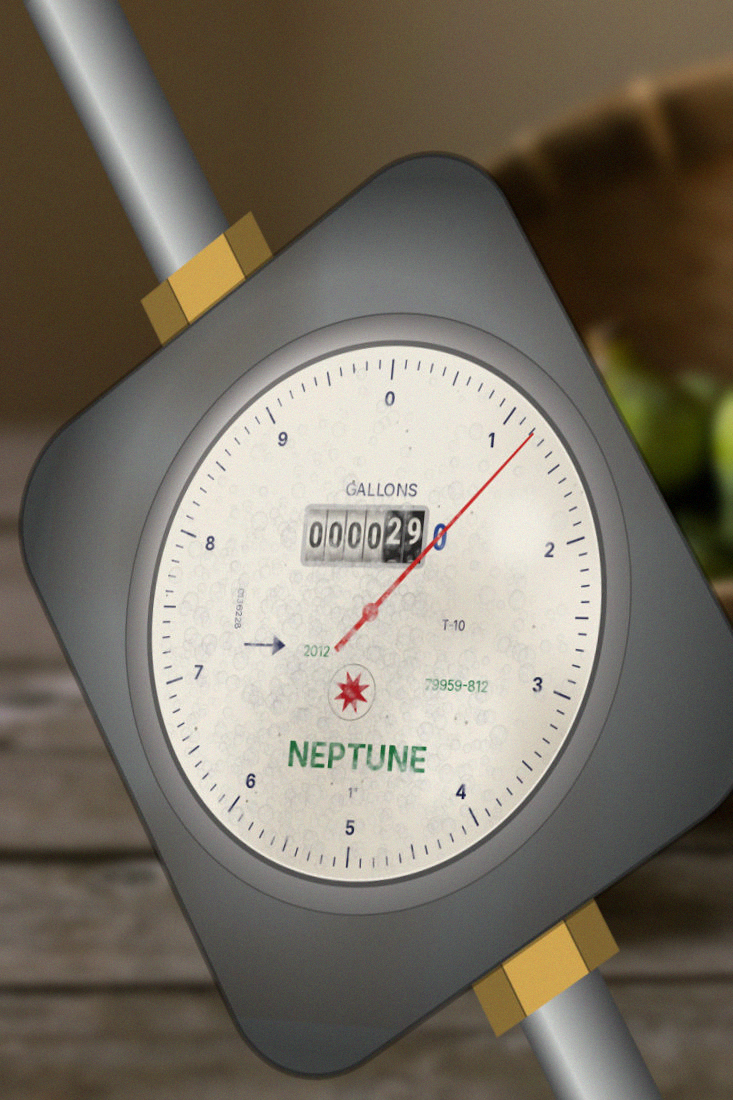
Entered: 291.2 gal
